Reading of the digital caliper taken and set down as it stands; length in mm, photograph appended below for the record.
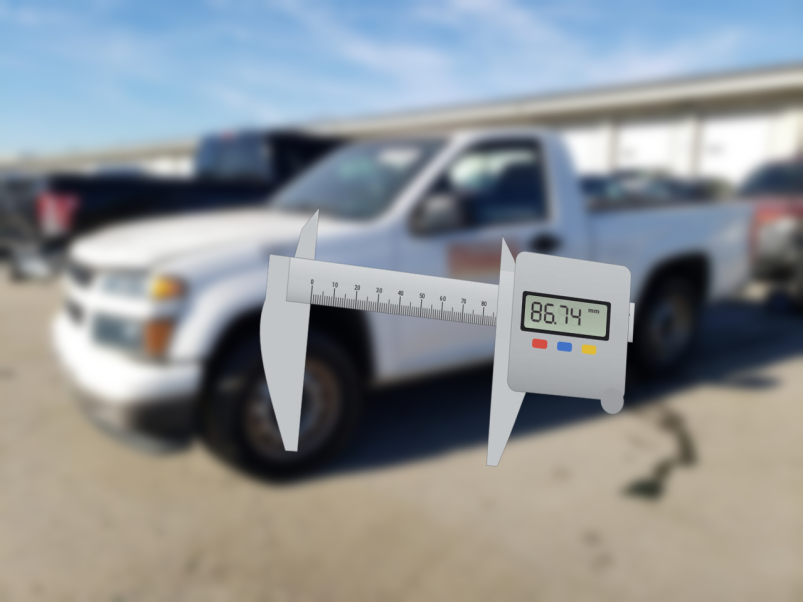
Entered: 86.74 mm
